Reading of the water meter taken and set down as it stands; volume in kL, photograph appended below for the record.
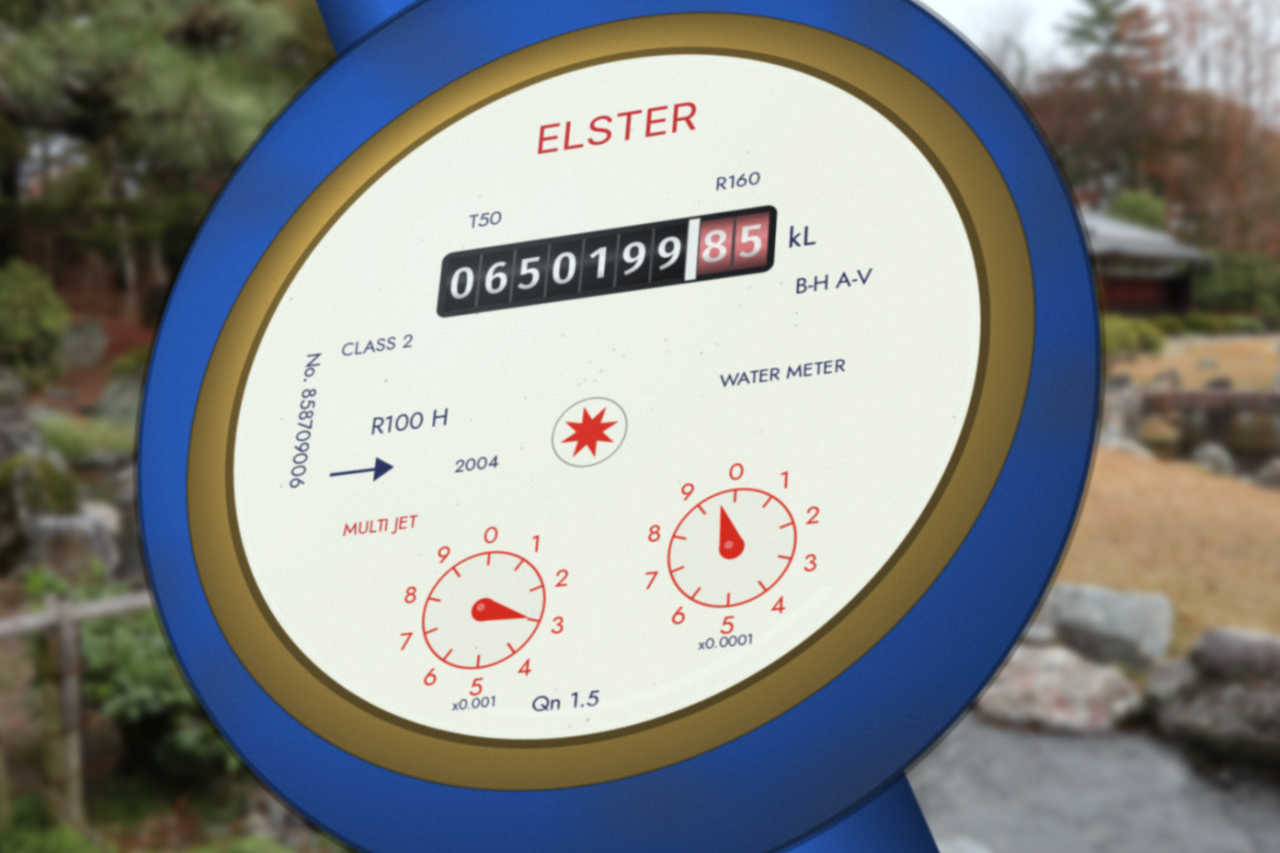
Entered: 650199.8529 kL
